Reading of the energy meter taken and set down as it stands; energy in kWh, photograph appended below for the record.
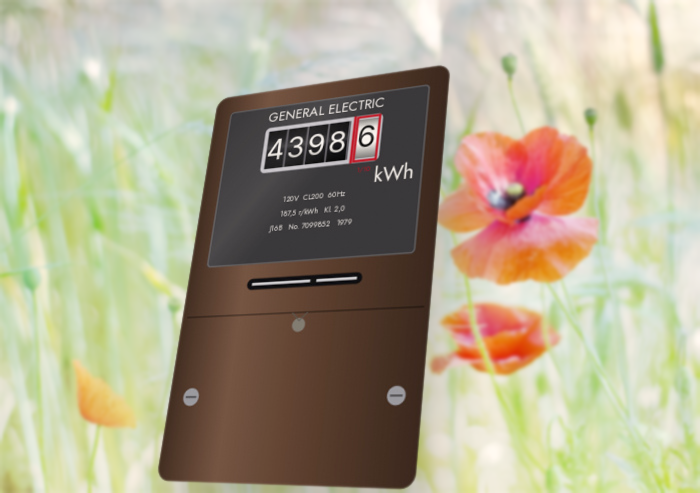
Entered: 4398.6 kWh
